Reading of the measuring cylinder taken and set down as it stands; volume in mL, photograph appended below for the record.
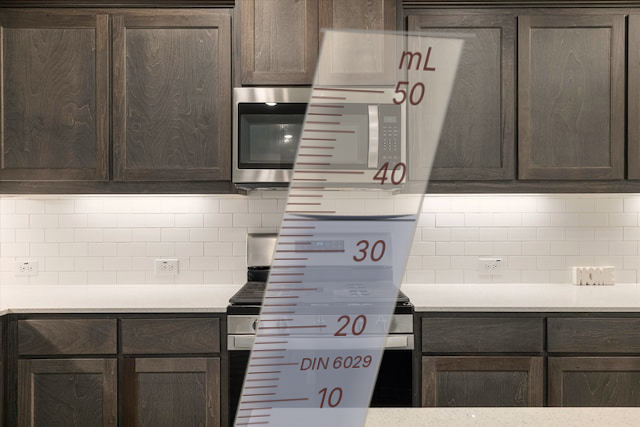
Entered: 34 mL
